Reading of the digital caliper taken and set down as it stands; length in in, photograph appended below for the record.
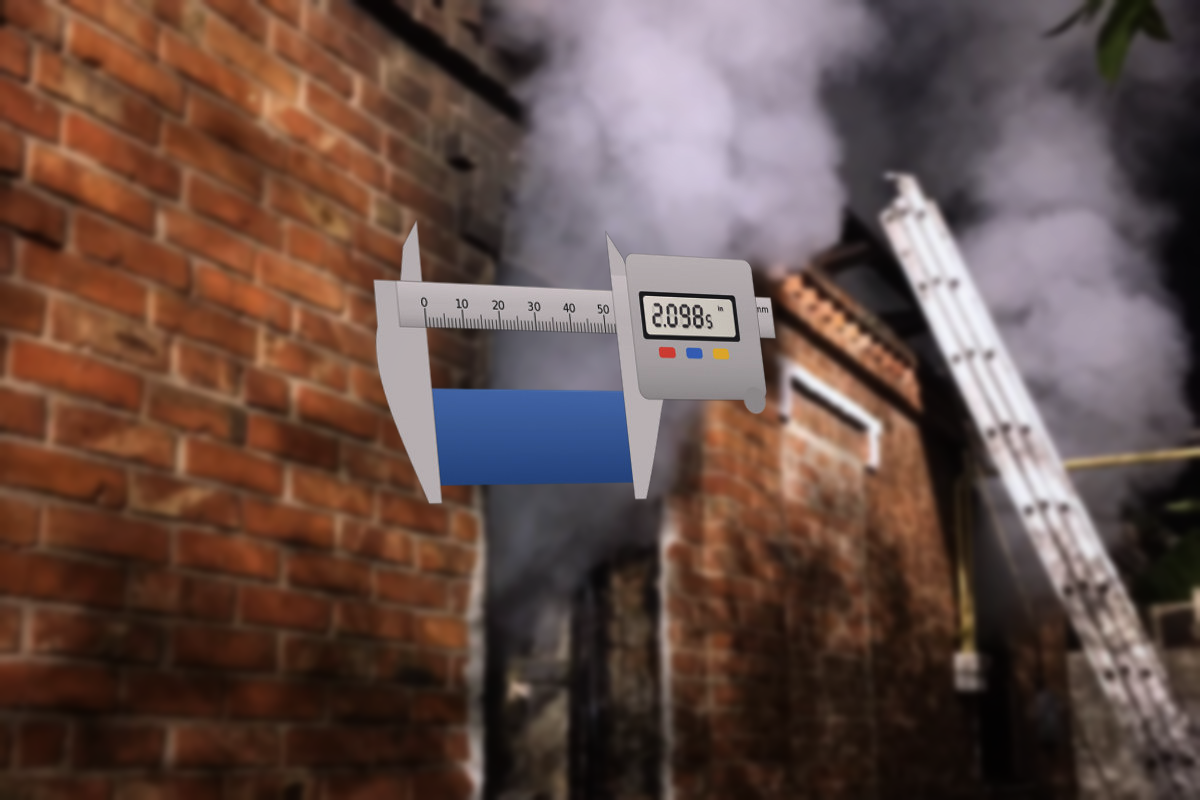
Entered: 2.0985 in
